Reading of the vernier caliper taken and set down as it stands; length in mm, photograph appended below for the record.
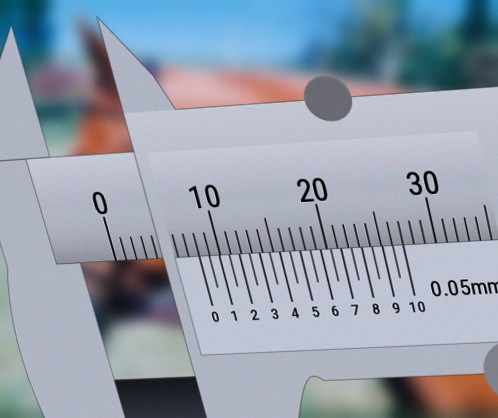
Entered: 8.0 mm
